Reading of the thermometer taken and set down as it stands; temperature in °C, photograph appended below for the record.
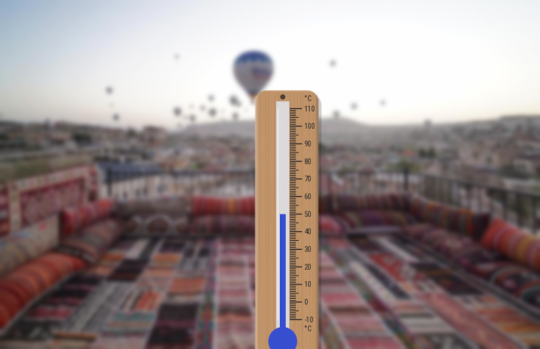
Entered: 50 °C
